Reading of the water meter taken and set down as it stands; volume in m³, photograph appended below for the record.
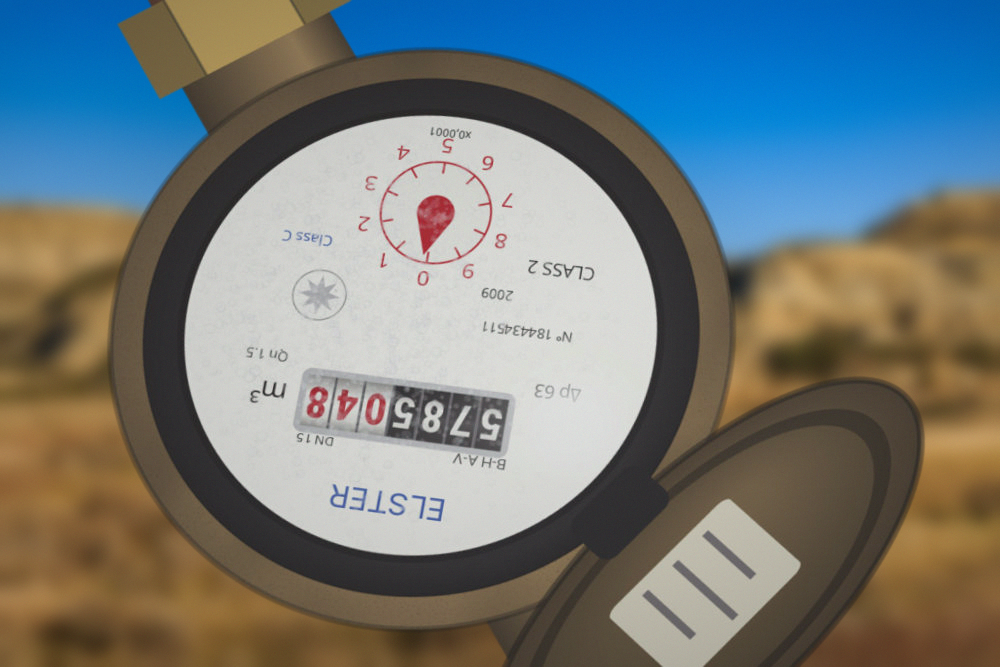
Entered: 5785.0480 m³
